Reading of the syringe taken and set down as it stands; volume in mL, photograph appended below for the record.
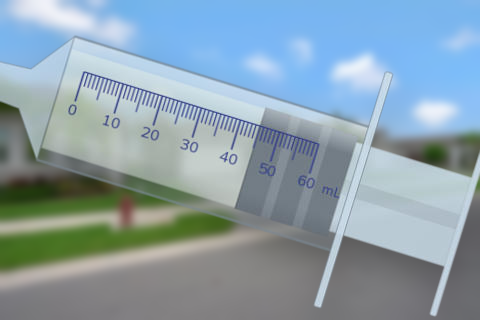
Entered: 45 mL
